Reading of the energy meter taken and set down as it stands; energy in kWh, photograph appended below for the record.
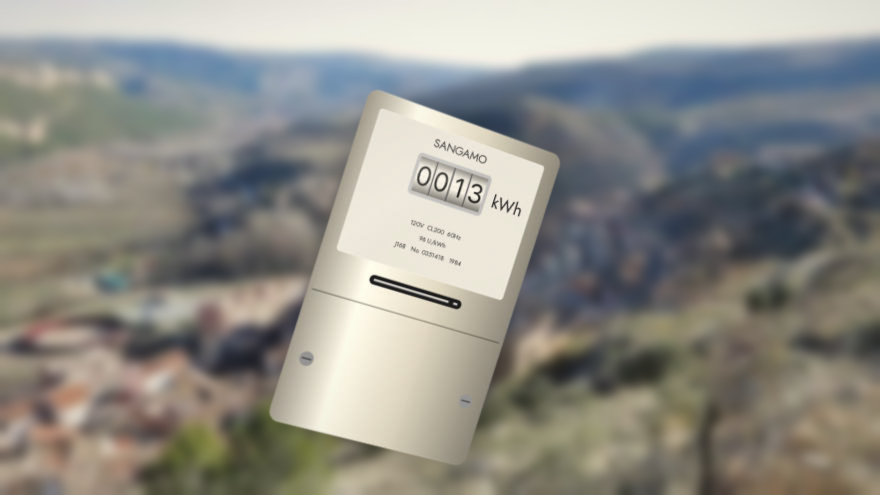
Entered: 13 kWh
